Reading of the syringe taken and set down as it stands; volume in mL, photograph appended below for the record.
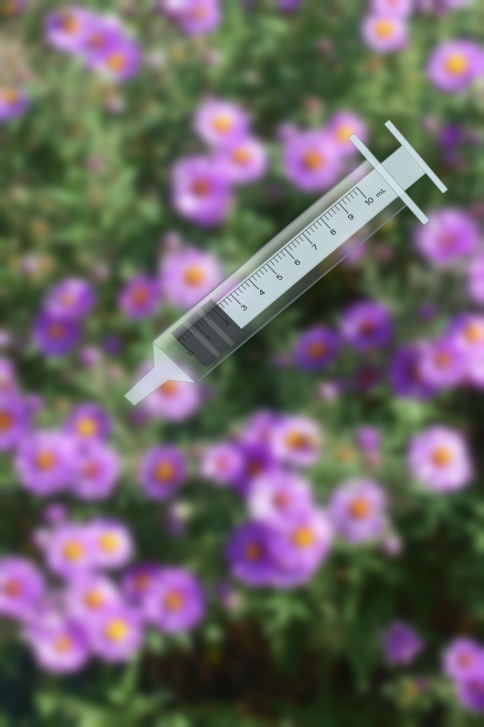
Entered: 0 mL
